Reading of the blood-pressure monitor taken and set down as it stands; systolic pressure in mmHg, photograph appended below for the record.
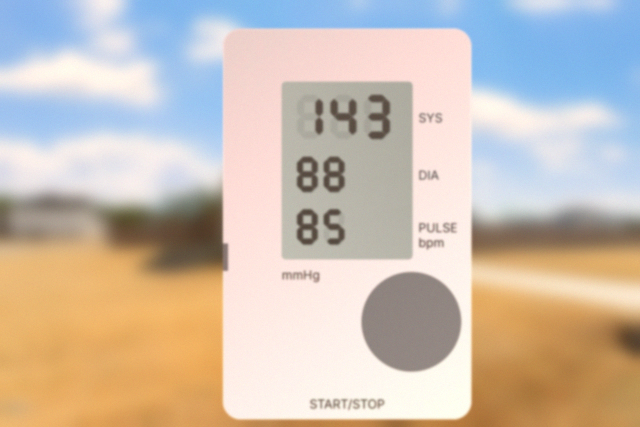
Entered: 143 mmHg
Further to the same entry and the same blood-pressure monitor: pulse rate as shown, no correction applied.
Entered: 85 bpm
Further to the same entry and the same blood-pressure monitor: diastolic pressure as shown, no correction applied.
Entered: 88 mmHg
